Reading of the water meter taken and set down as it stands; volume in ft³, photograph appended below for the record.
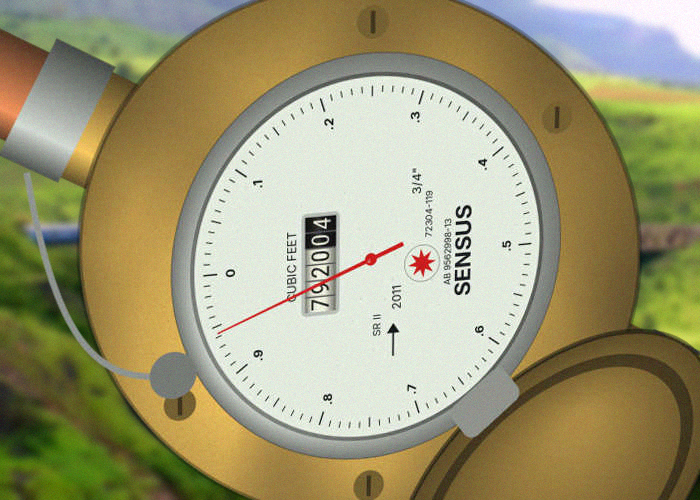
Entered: 792003.94 ft³
